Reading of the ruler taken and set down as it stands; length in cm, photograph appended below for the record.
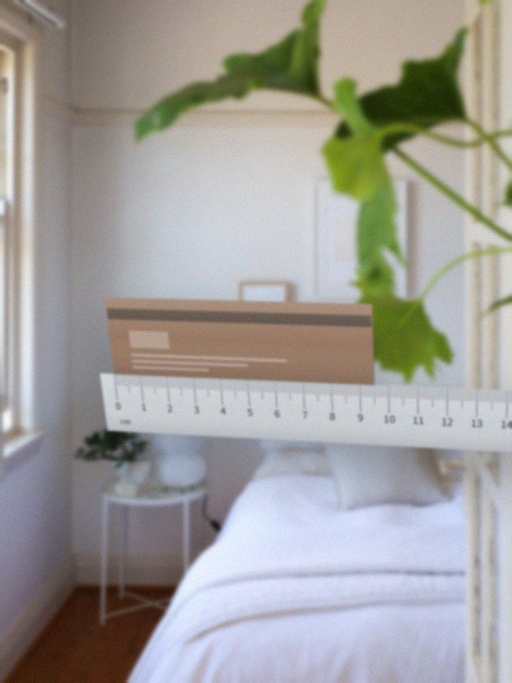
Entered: 9.5 cm
